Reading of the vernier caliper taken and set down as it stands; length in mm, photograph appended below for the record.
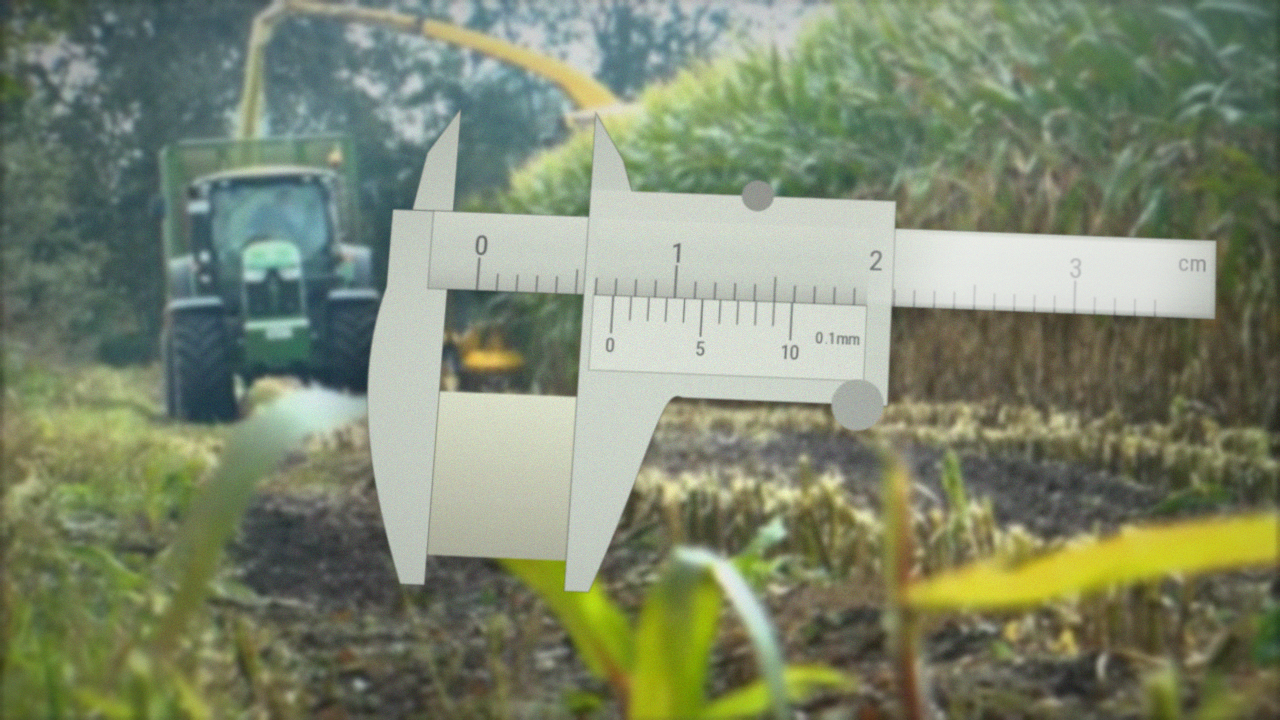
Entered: 6.9 mm
